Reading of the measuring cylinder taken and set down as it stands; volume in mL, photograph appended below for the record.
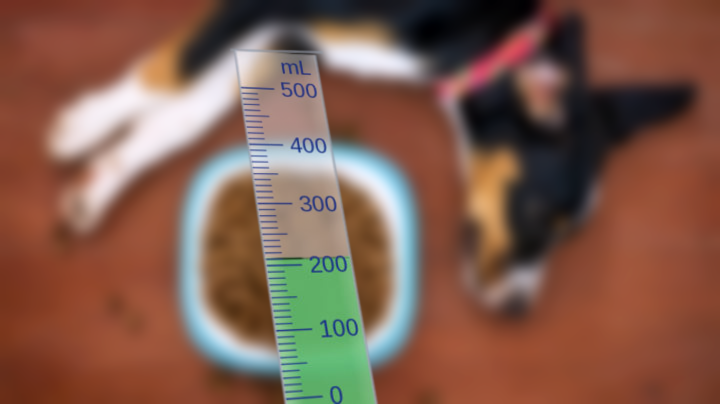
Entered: 210 mL
